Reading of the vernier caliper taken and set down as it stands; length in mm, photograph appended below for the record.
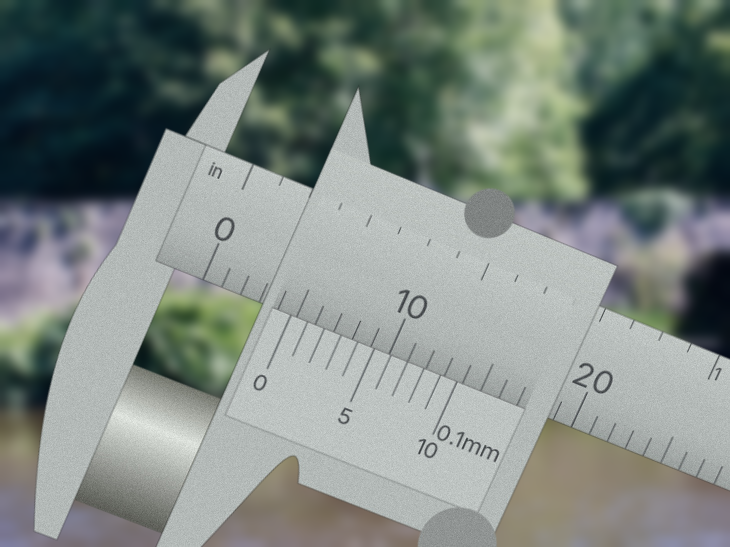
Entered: 4.7 mm
